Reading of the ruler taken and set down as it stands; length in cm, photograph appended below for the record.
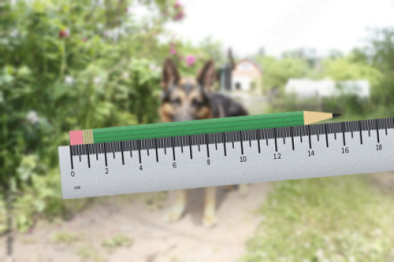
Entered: 16 cm
